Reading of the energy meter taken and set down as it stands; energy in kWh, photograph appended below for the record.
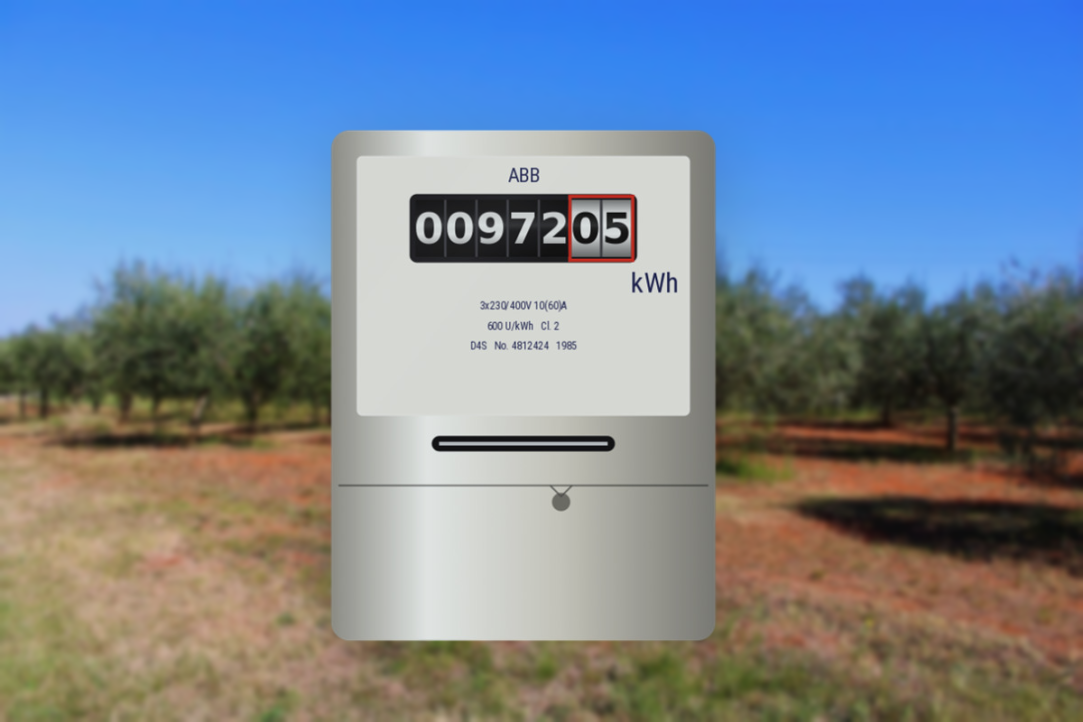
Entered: 972.05 kWh
